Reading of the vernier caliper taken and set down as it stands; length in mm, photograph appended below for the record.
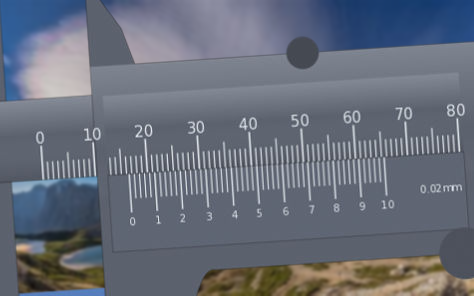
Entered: 16.5 mm
